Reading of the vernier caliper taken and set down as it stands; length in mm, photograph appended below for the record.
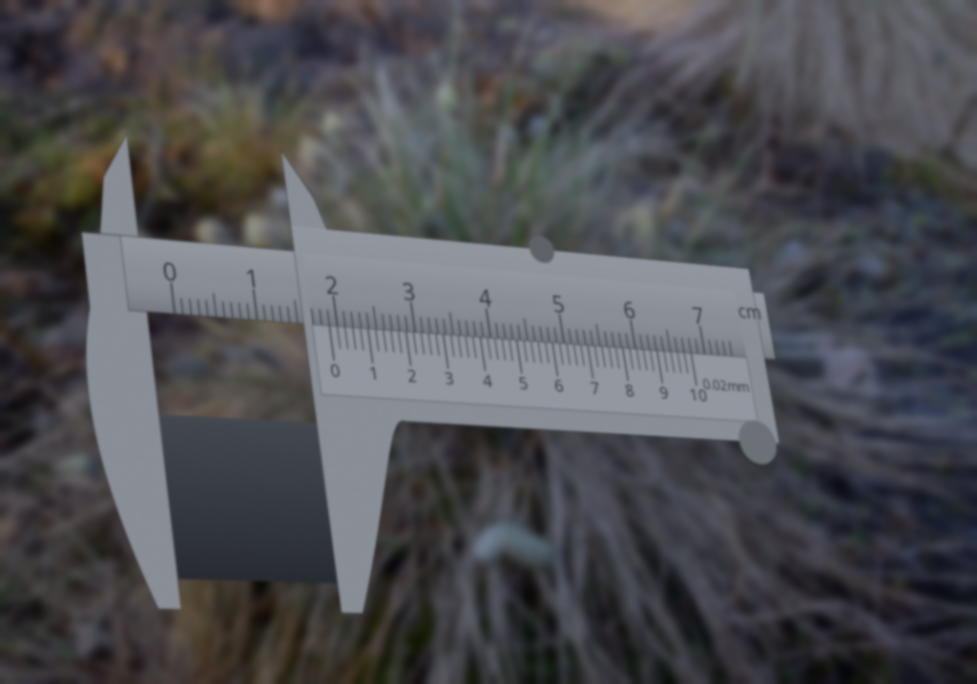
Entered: 19.0 mm
